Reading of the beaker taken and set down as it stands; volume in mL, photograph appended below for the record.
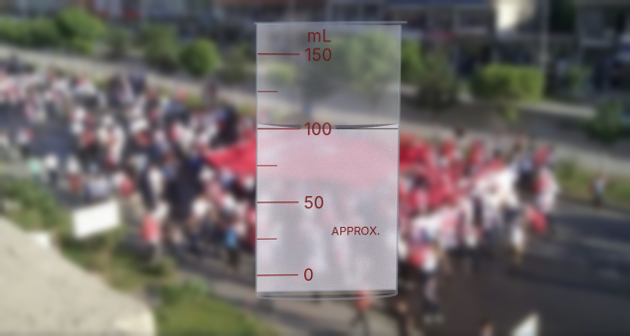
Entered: 100 mL
